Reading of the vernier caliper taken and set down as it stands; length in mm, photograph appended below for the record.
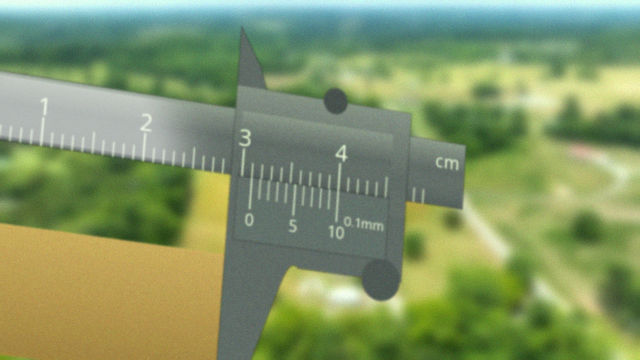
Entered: 31.0 mm
